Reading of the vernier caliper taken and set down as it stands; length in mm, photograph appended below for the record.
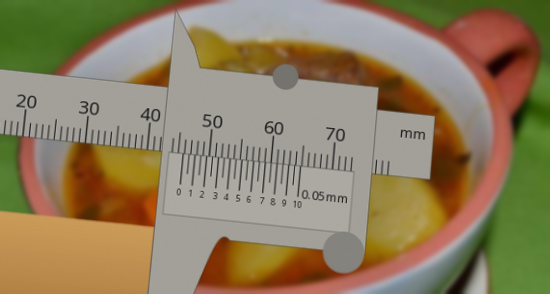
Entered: 45.8 mm
